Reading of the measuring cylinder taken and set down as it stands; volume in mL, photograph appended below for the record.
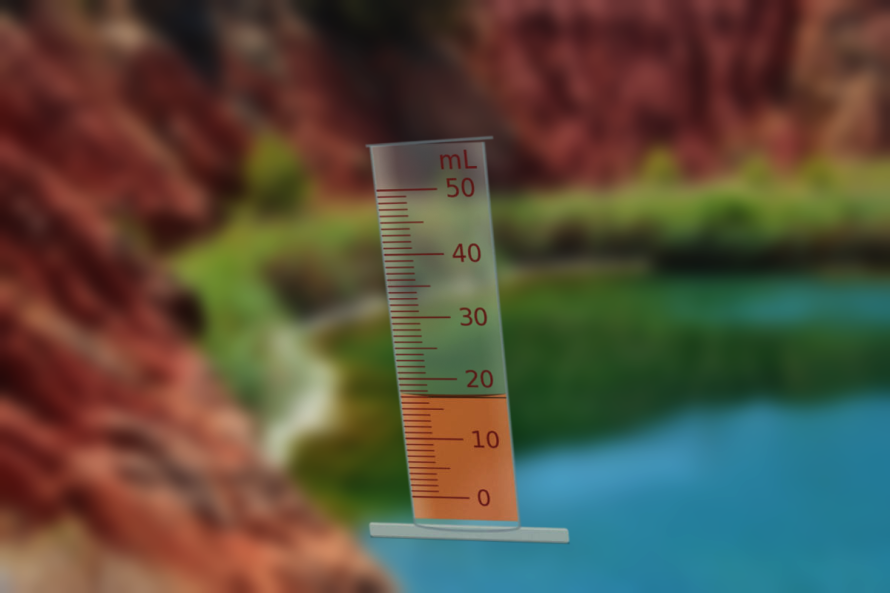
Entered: 17 mL
